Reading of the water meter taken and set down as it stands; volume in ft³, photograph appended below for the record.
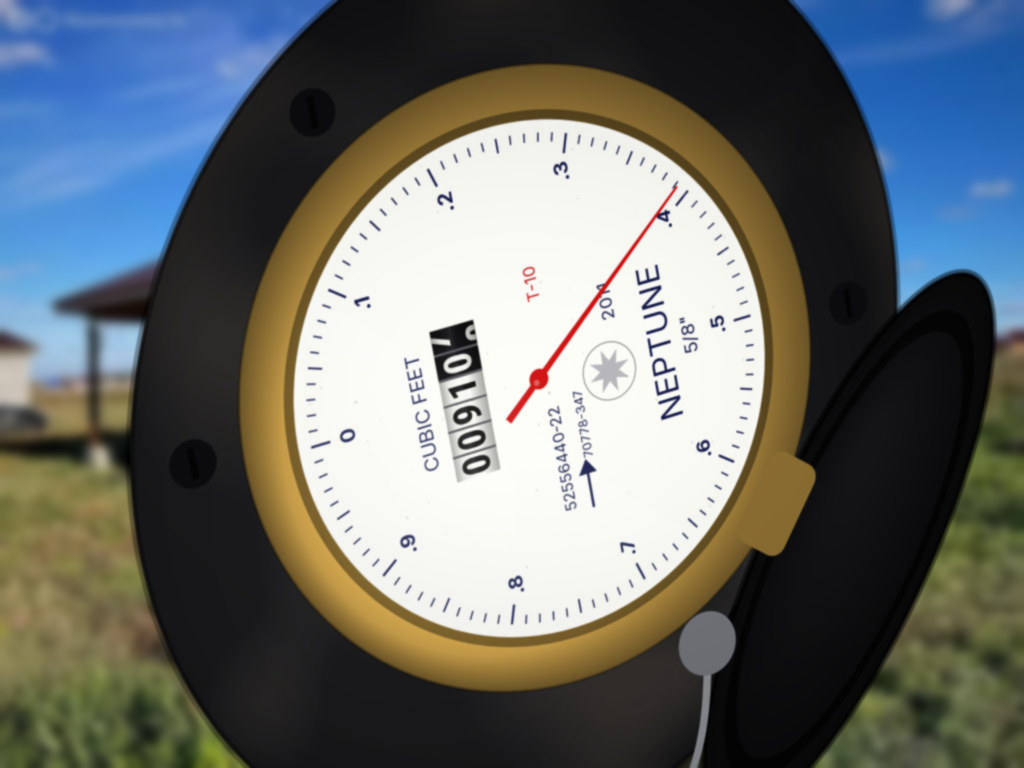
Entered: 9107.39 ft³
